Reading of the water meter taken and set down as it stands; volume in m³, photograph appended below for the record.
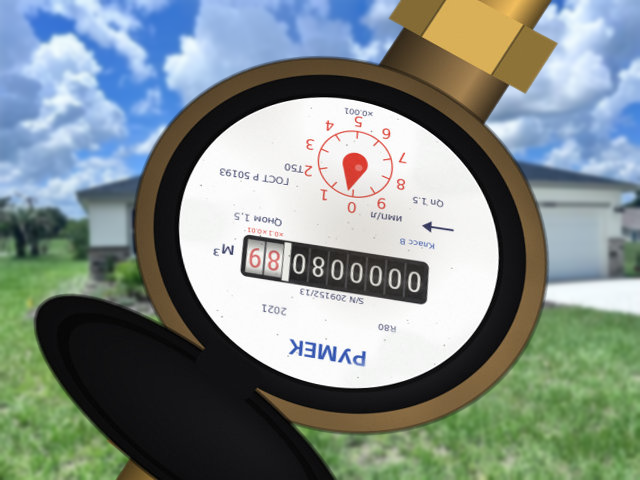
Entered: 80.890 m³
